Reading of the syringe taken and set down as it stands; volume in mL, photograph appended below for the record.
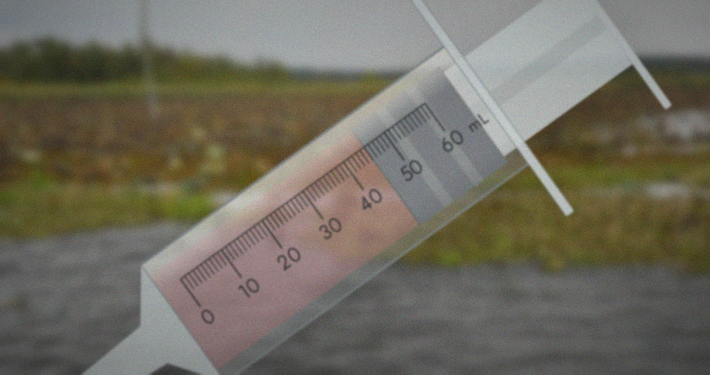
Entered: 45 mL
